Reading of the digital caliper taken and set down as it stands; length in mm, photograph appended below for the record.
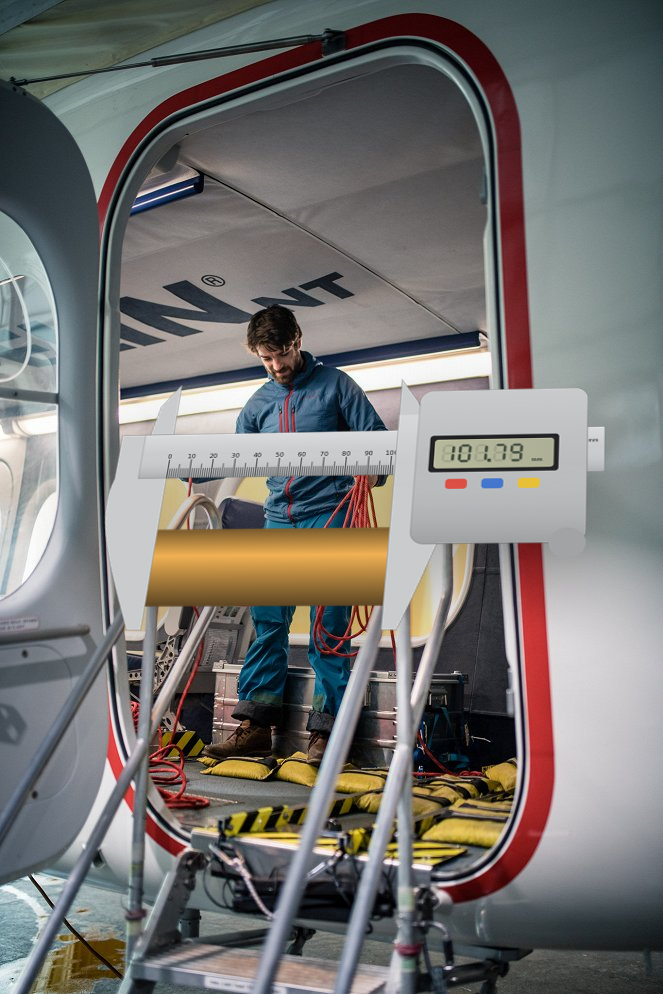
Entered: 101.79 mm
